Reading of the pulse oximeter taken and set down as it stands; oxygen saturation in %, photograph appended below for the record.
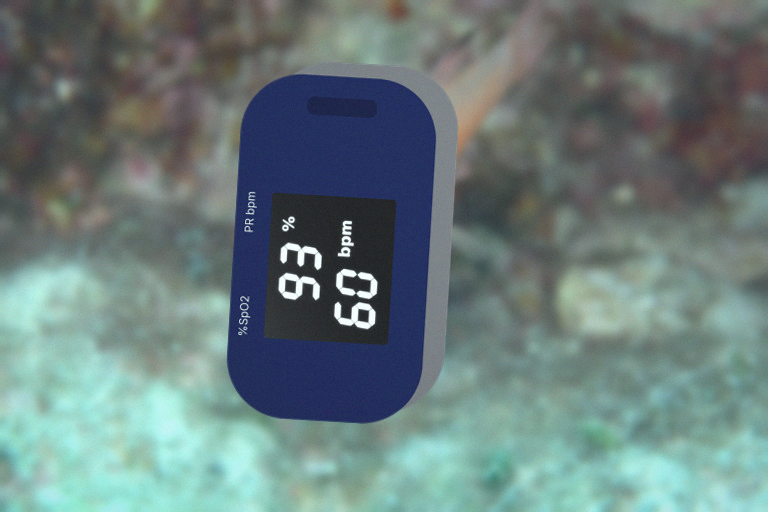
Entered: 93 %
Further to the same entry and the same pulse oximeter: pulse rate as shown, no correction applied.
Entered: 60 bpm
